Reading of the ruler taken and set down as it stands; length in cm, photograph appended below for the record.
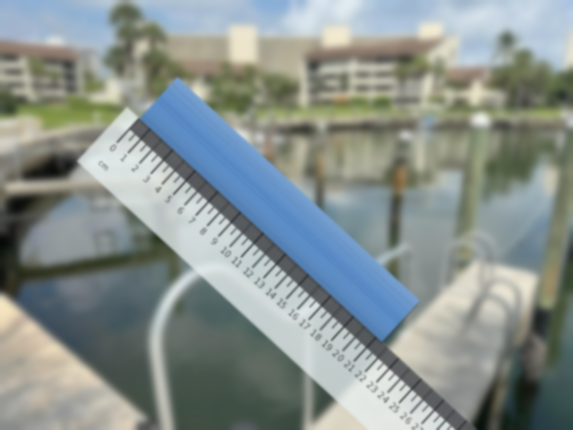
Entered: 21.5 cm
